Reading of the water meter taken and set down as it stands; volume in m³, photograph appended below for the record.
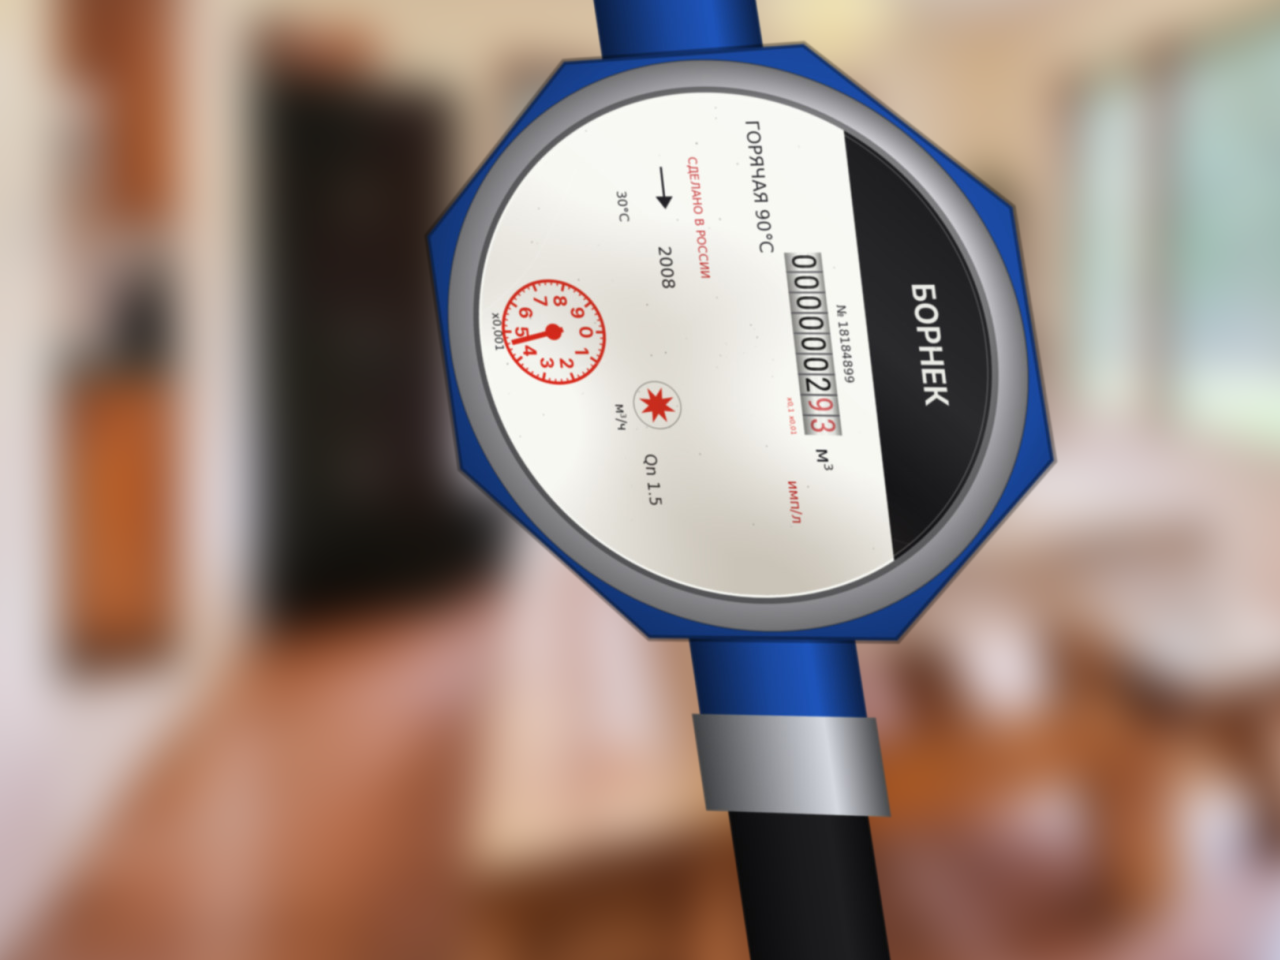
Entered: 2.934 m³
